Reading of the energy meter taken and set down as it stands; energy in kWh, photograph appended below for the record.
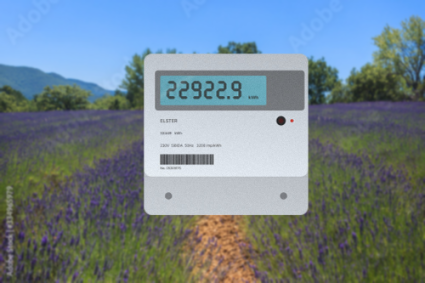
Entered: 22922.9 kWh
